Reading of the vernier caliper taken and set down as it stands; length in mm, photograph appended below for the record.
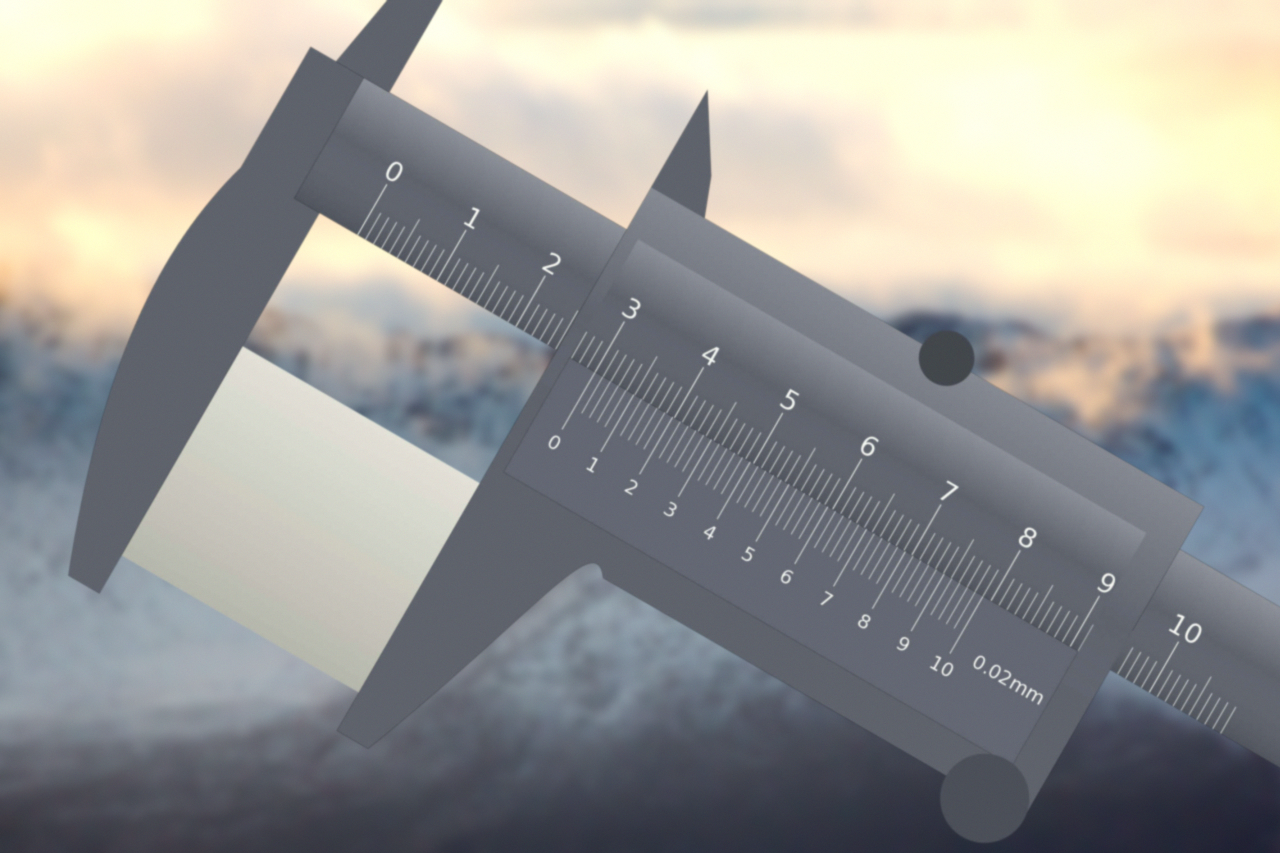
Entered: 30.0 mm
